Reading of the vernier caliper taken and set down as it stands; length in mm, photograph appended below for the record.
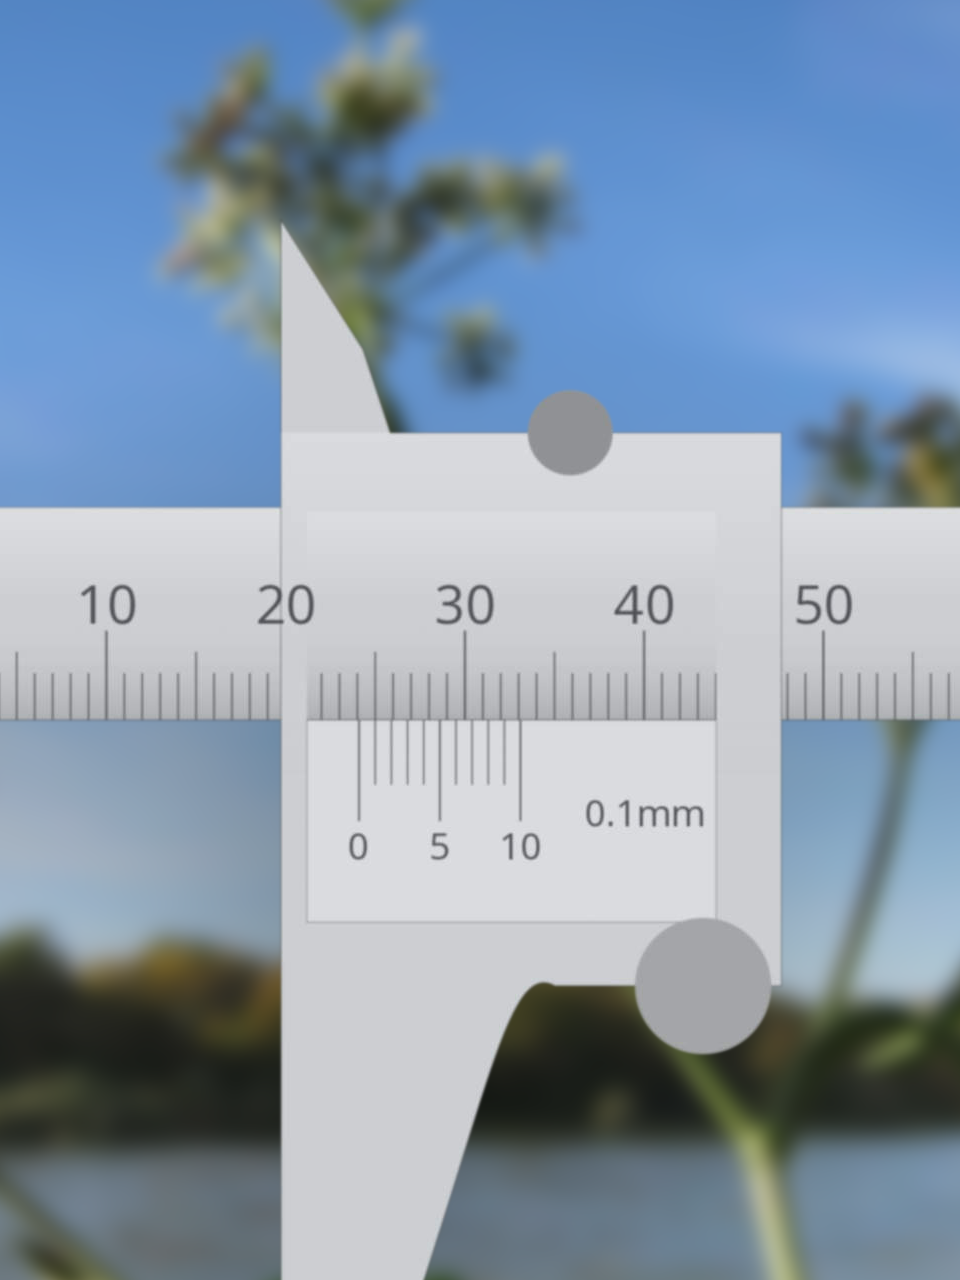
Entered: 24.1 mm
